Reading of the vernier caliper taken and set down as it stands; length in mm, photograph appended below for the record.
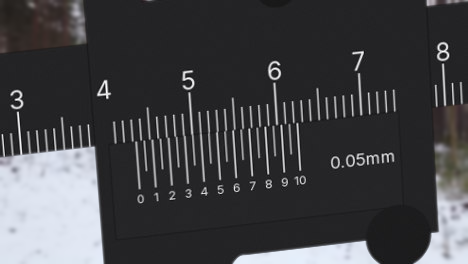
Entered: 43.4 mm
